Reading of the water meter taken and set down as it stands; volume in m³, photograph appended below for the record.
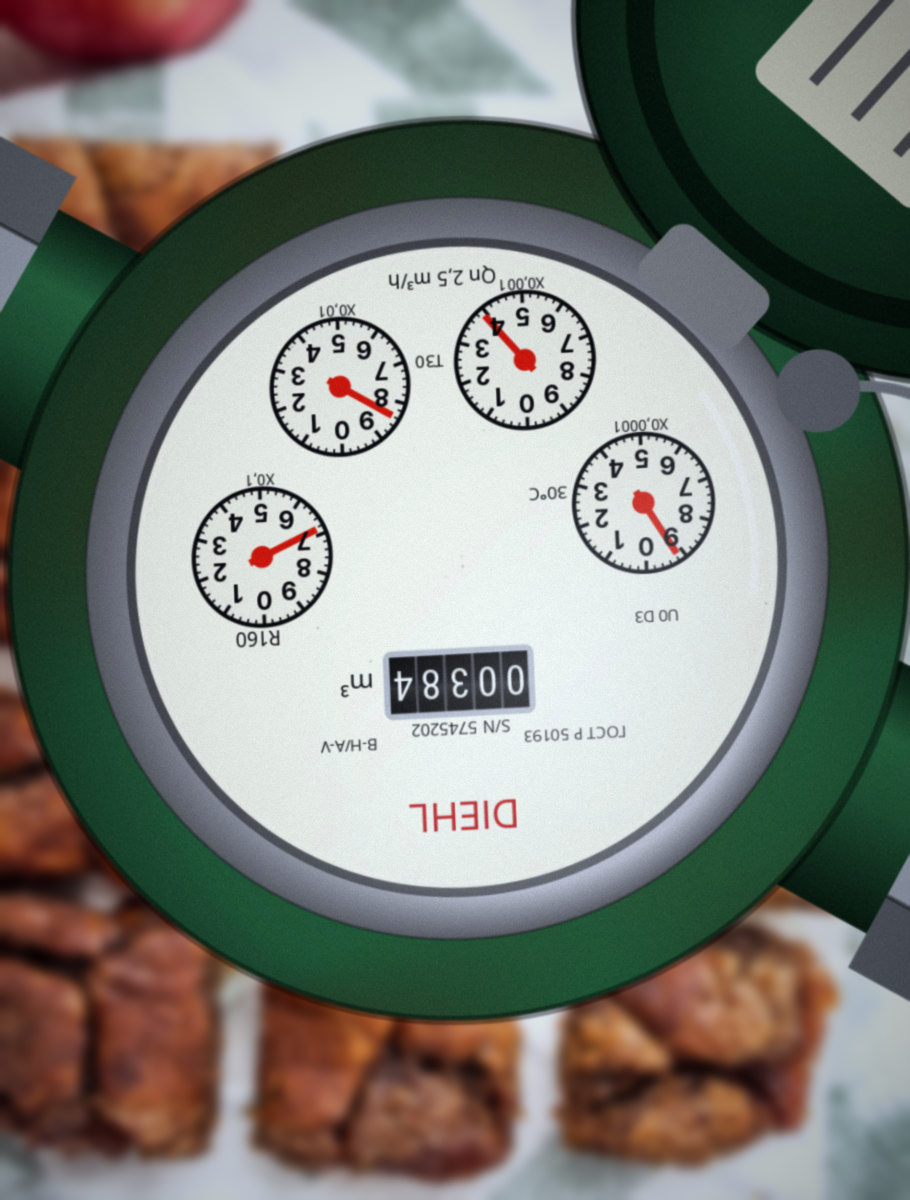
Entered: 384.6839 m³
